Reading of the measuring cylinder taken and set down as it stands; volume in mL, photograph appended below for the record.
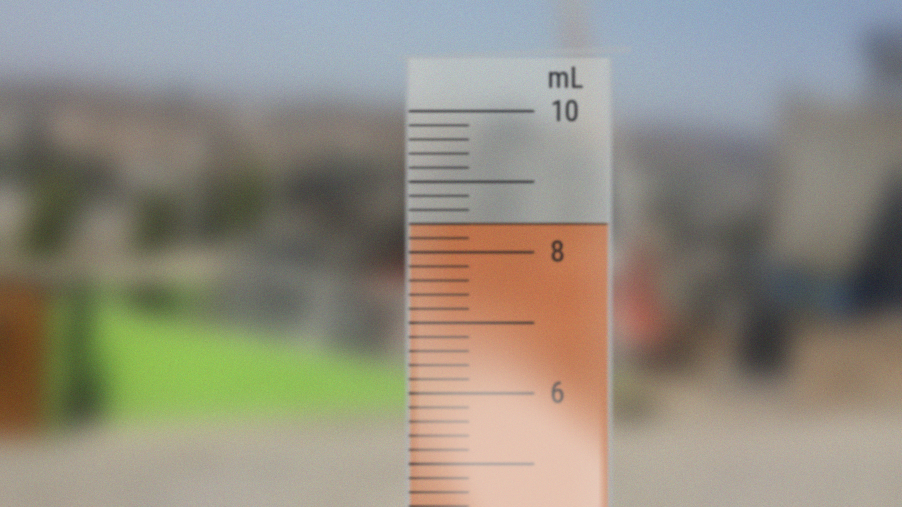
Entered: 8.4 mL
